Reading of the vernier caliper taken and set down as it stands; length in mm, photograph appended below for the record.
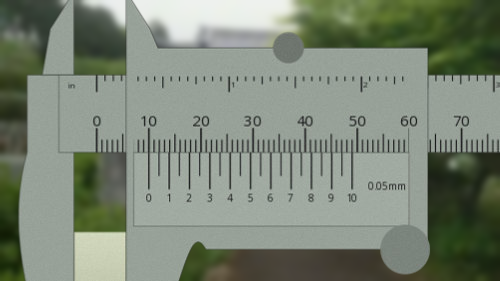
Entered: 10.0 mm
